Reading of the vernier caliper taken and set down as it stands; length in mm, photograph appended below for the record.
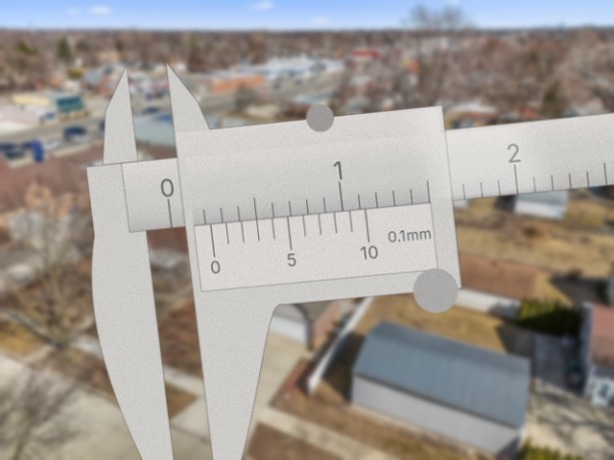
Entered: 2.3 mm
